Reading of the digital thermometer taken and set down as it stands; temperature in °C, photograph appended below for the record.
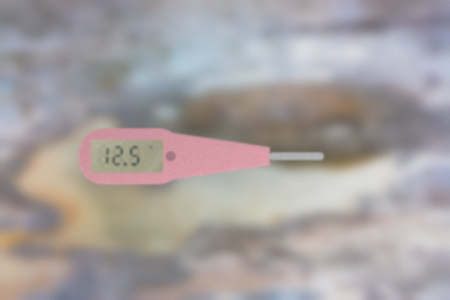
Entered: 12.5 °C
